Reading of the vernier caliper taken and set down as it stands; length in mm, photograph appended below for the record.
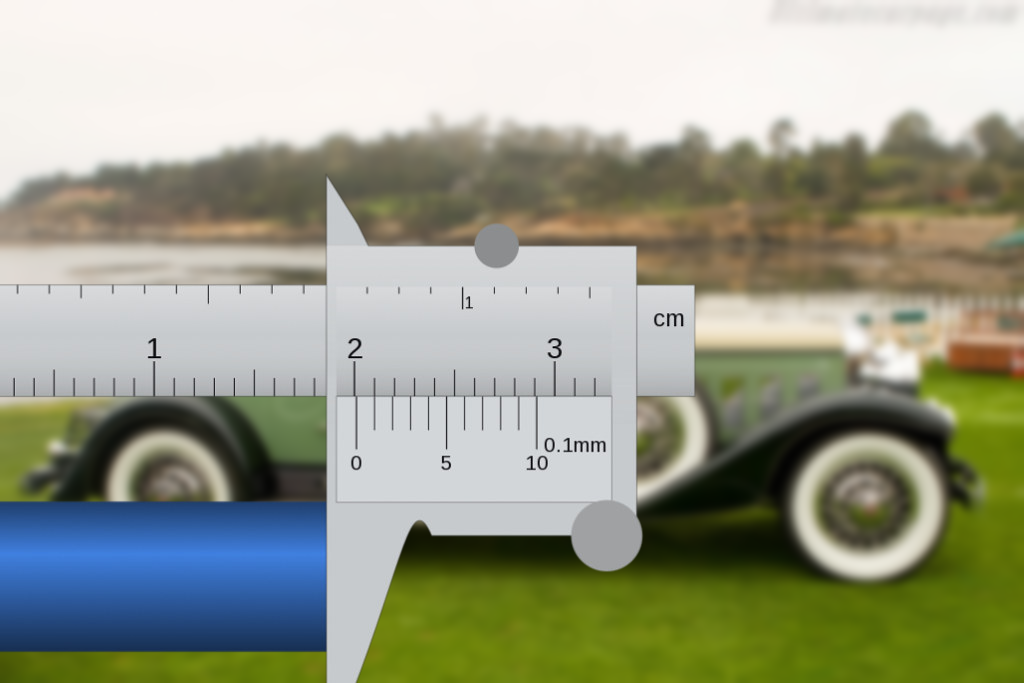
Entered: 20.1 mm
